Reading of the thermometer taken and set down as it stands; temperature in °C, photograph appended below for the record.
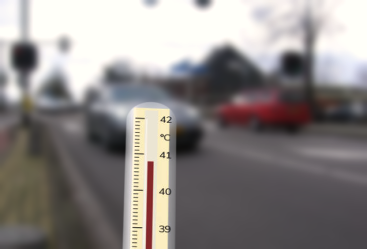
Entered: 40.8 °C
